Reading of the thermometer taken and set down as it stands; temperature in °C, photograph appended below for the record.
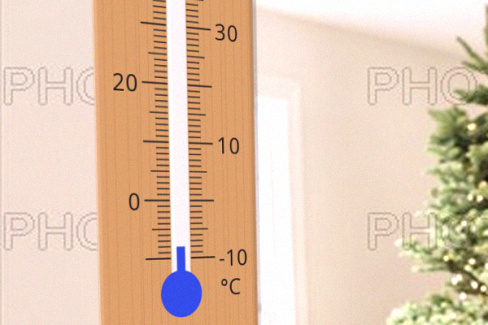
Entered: -8 °C
